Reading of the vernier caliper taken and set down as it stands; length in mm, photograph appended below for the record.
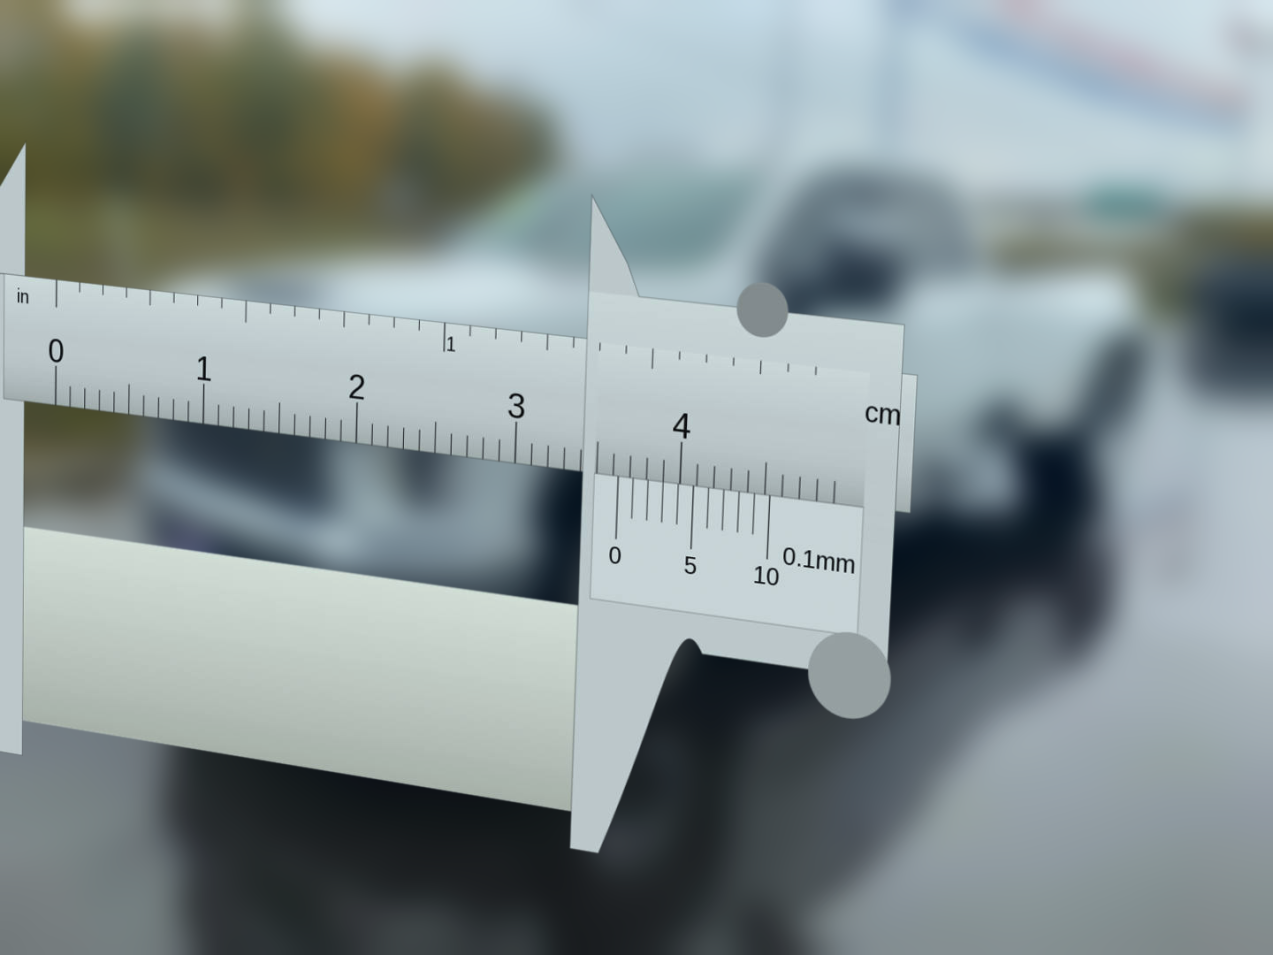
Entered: 36.3 mm
